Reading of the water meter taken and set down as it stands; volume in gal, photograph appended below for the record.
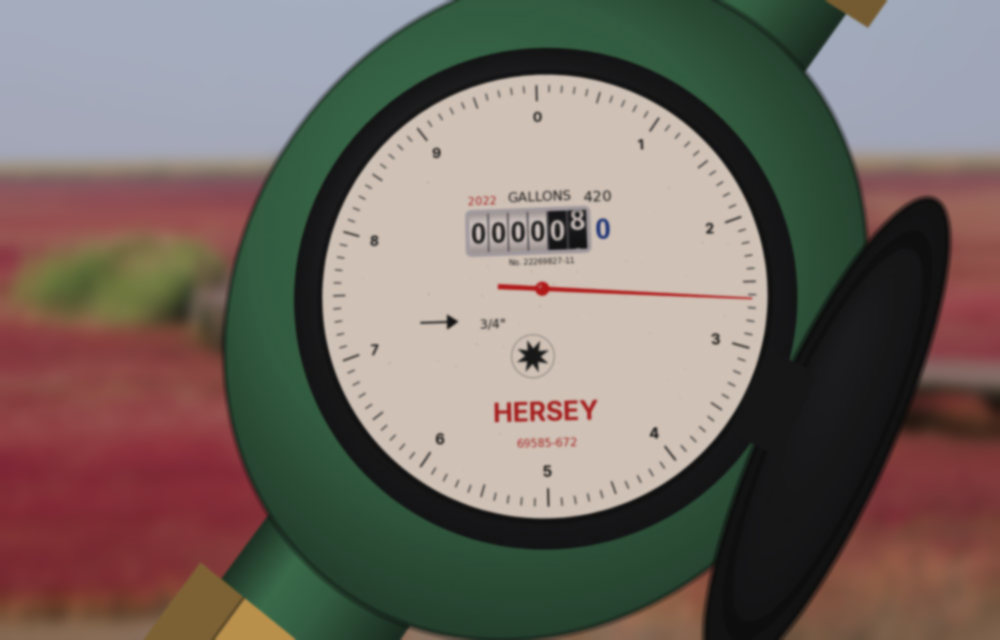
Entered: 82.6 gal
